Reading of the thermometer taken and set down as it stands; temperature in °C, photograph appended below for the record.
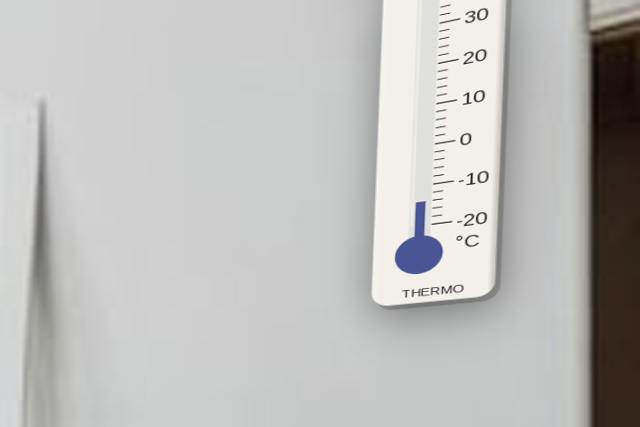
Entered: -14 °C
